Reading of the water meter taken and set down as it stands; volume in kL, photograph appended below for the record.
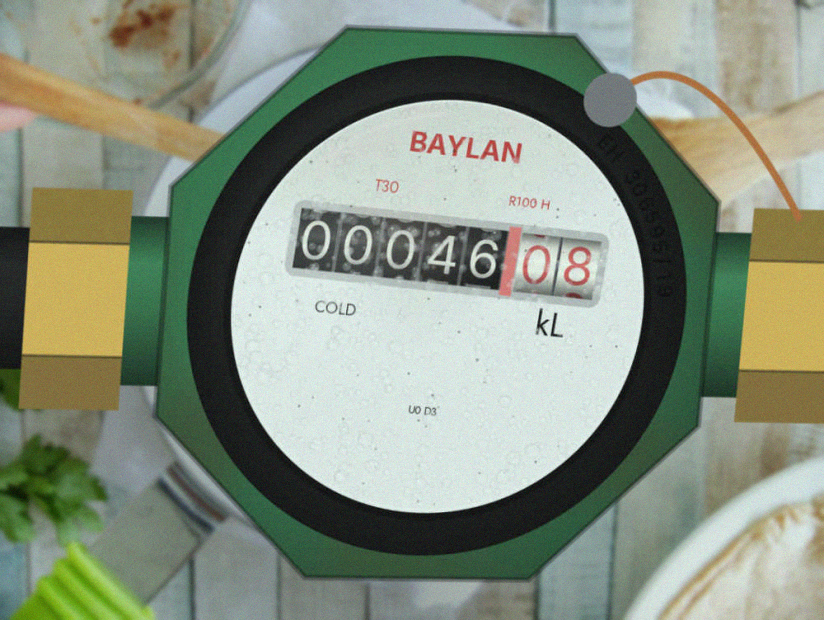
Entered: 46.08 kL
